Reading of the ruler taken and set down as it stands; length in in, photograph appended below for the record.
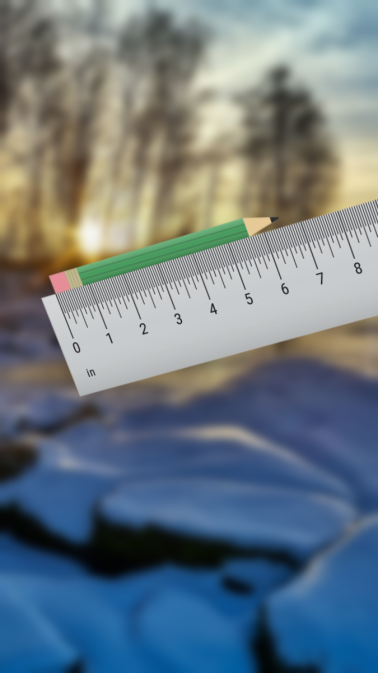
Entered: 6.5 in
